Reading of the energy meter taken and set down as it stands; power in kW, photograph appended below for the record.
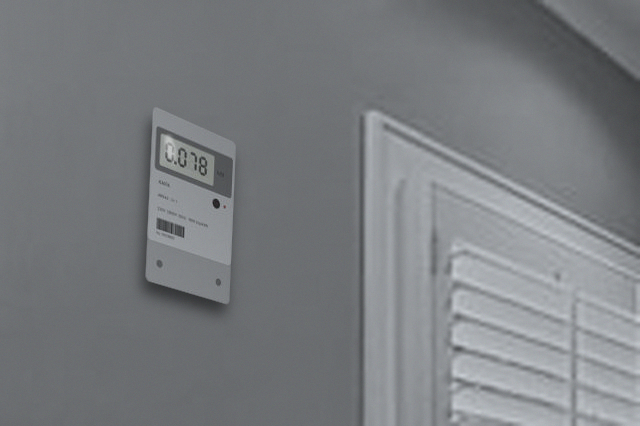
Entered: 0.078 kW
